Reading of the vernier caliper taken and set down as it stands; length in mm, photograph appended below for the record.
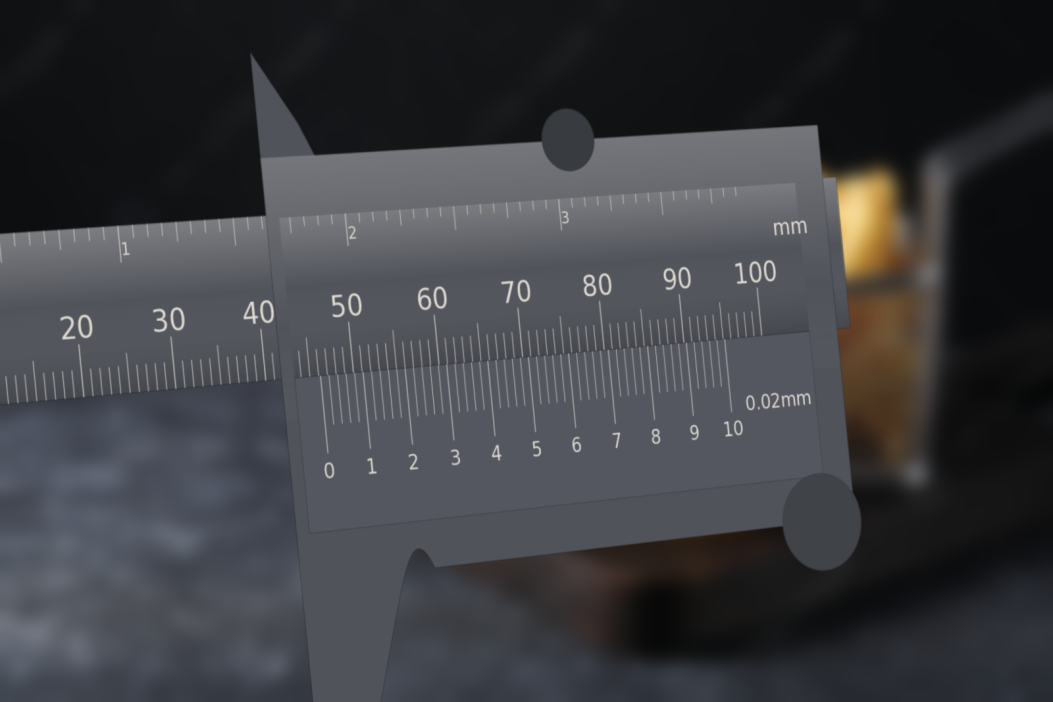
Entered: 46.2 mm
